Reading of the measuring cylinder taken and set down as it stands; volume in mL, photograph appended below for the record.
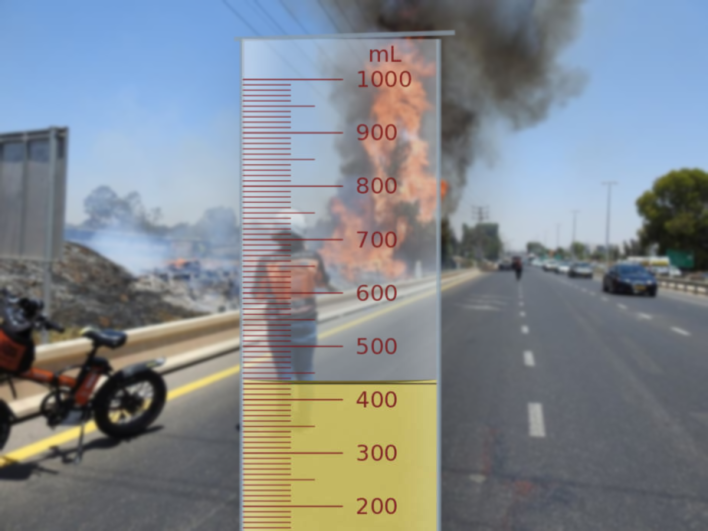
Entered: 430 mL
